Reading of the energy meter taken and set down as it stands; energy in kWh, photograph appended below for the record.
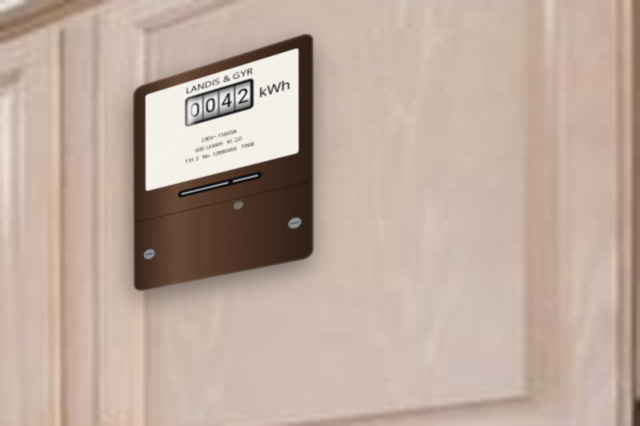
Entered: 42 kWh
